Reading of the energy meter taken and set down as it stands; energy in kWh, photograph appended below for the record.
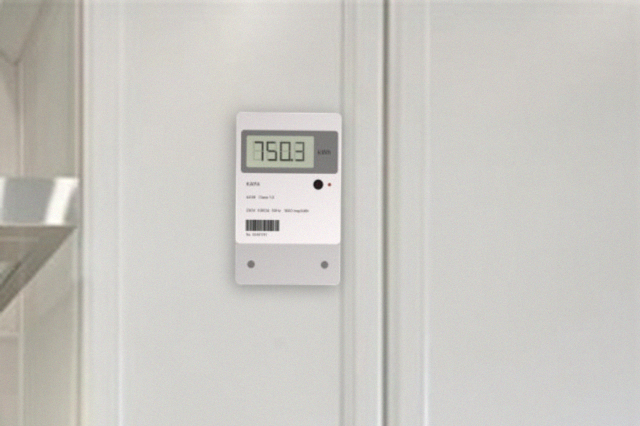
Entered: 750.3 kWh
